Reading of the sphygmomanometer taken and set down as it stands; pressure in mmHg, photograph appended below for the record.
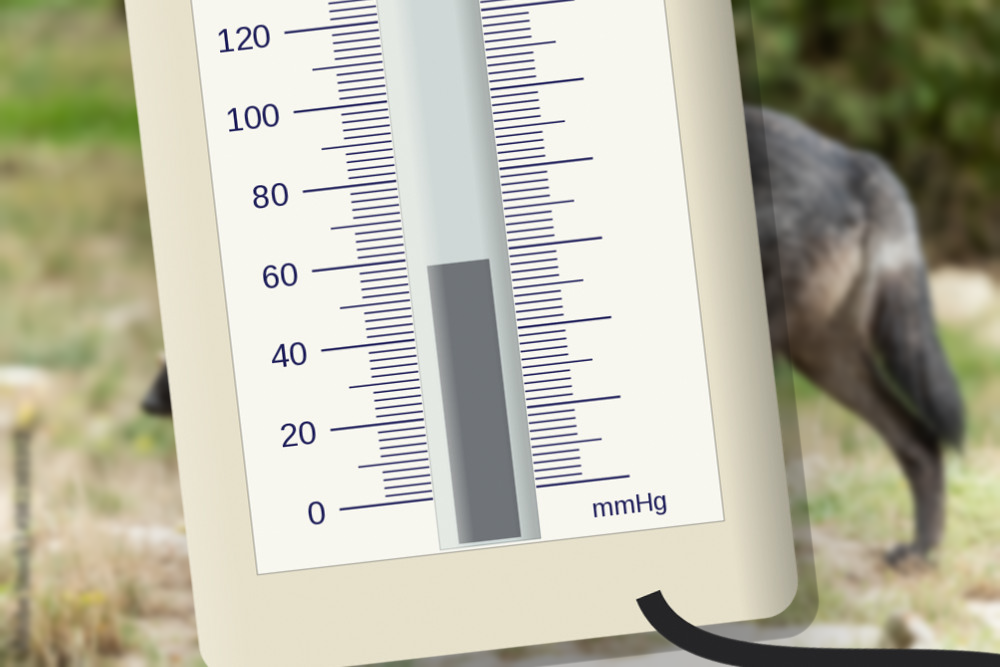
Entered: 58 mmHg
